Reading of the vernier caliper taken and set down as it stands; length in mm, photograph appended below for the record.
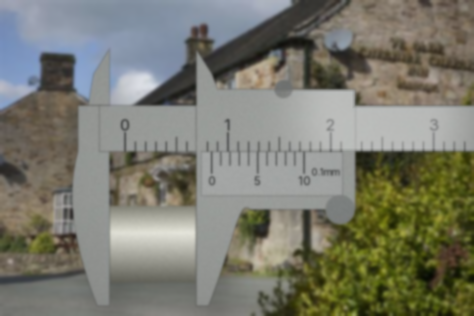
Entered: 8.4 mm
